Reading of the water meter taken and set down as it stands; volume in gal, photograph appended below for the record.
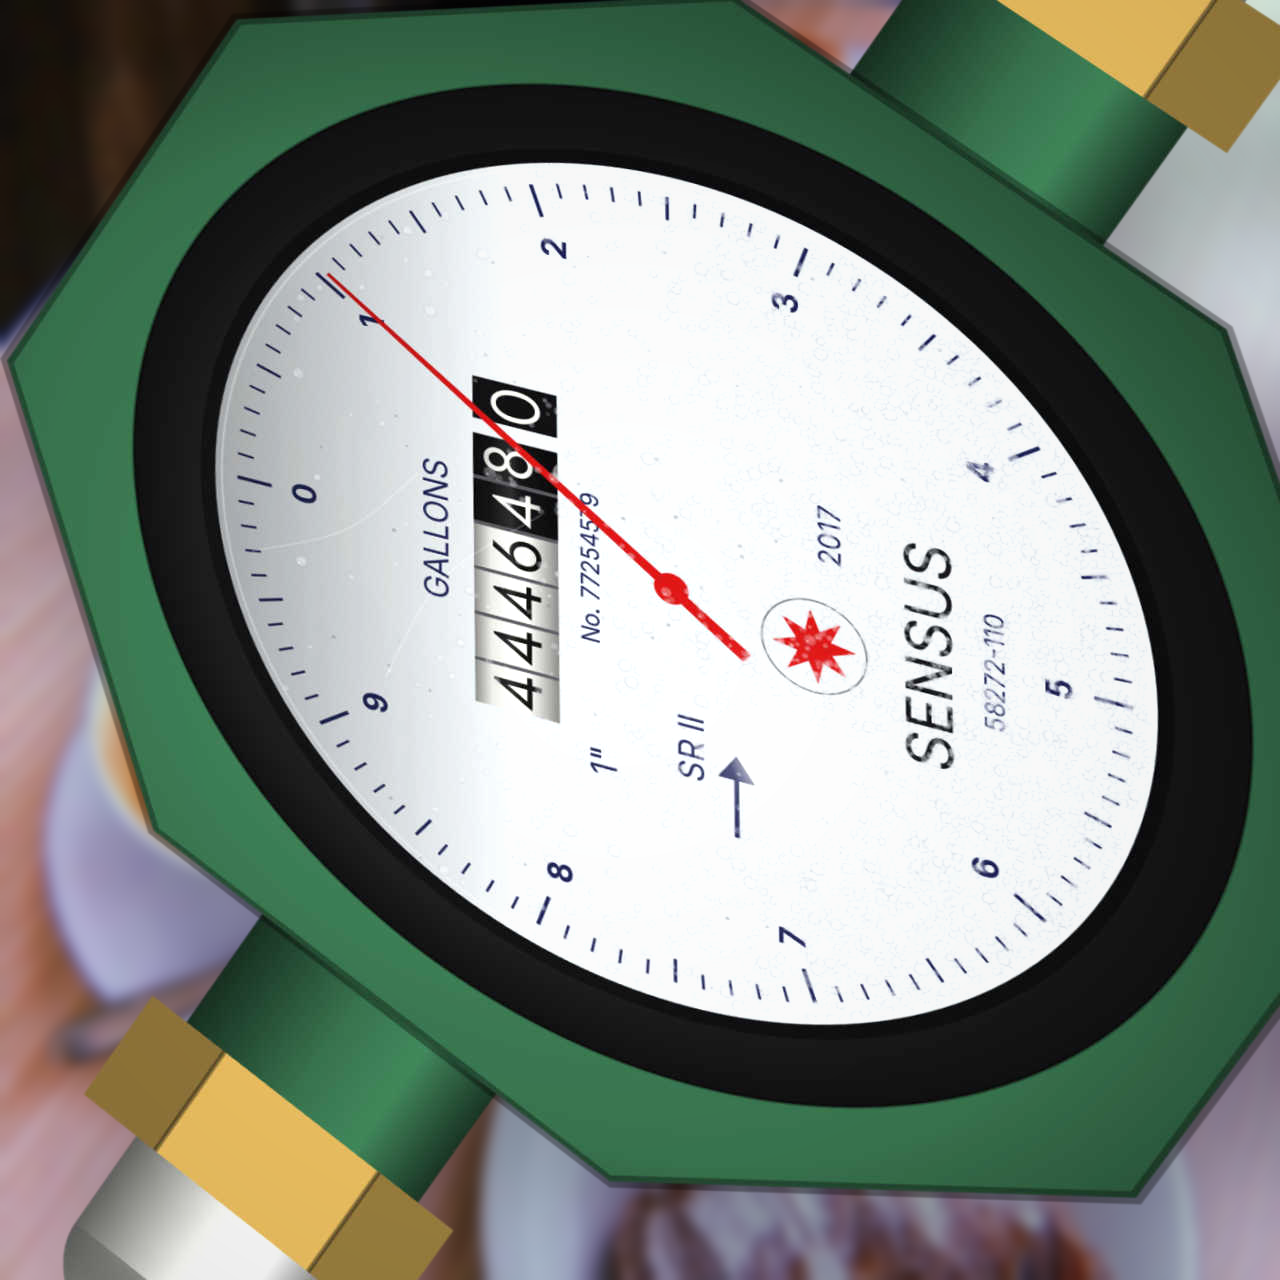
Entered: 4446481.0 gal
